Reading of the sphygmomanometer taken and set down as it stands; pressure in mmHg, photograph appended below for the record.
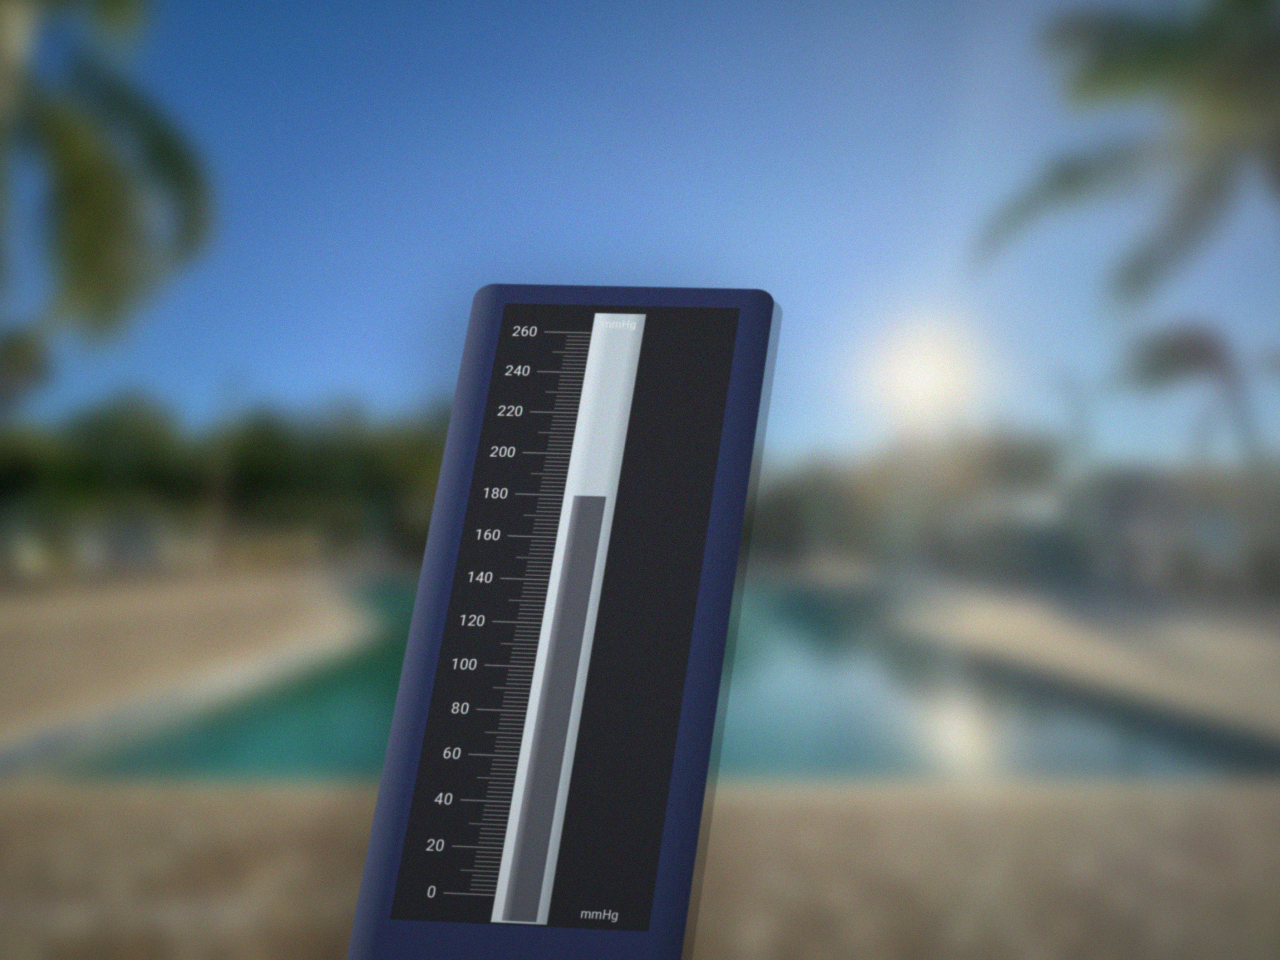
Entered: 180 mmHg
